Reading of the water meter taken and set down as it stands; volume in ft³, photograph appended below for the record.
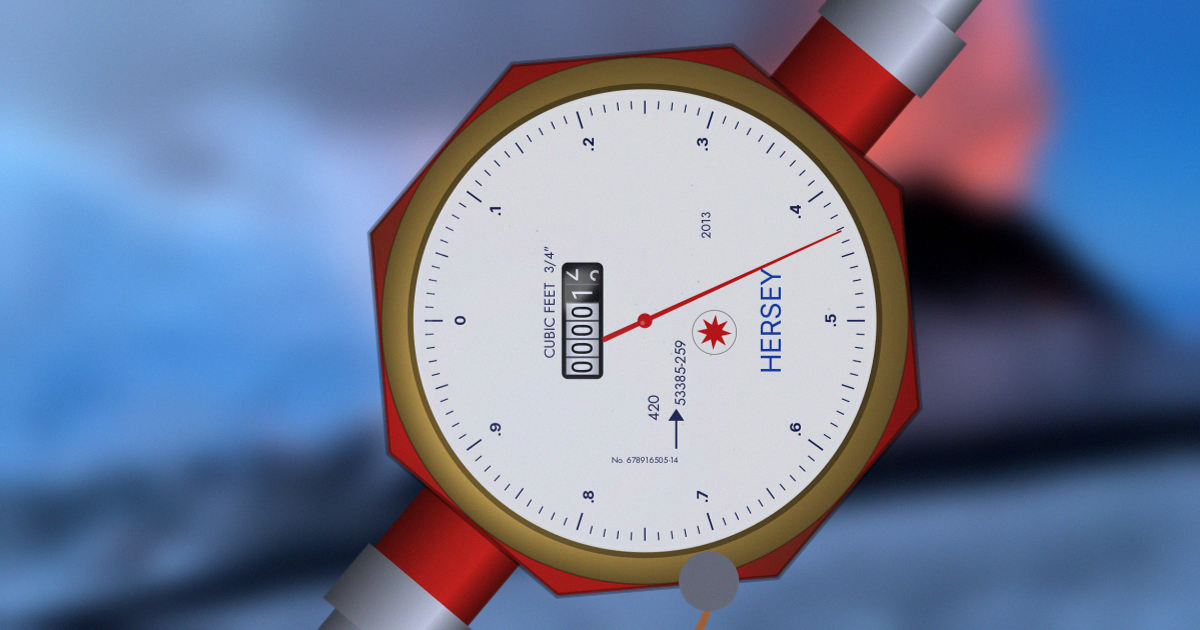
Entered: 12.43 ft³
